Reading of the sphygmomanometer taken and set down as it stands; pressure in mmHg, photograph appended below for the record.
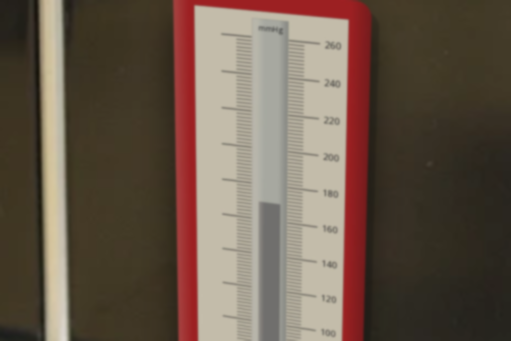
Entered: 170 mmHg
